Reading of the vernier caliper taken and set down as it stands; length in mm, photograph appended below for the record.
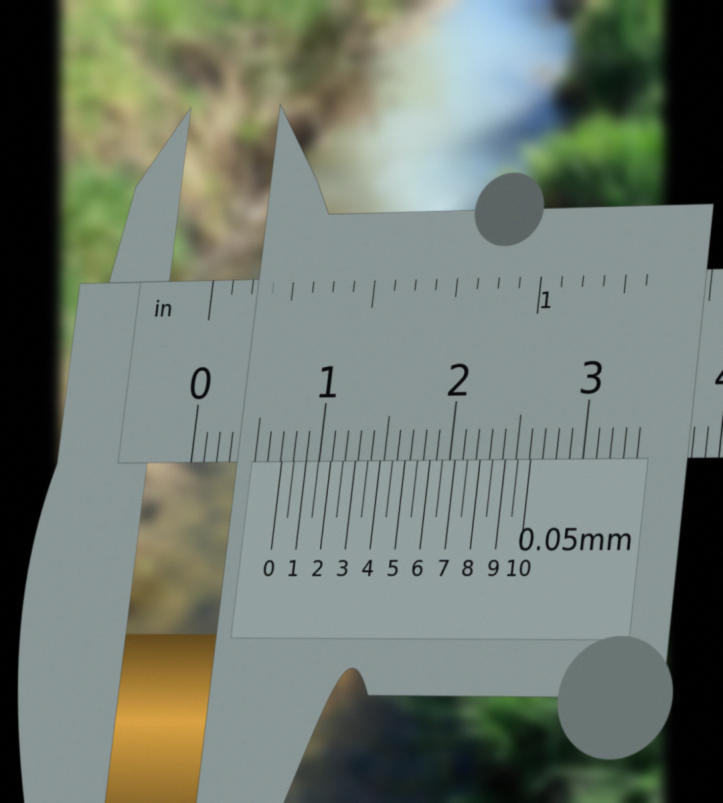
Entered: 7.1 mm
